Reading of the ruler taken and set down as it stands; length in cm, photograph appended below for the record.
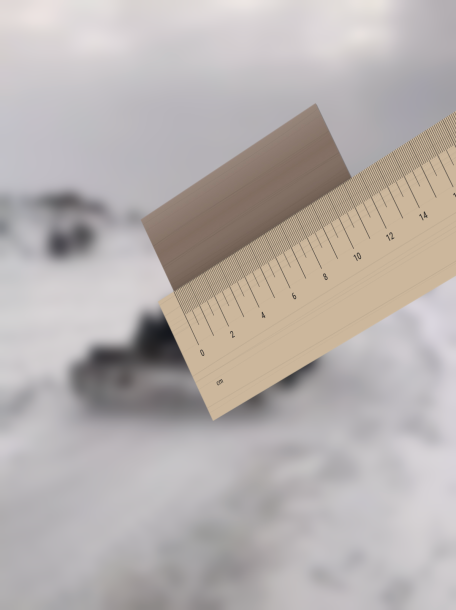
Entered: 11.5 cm
